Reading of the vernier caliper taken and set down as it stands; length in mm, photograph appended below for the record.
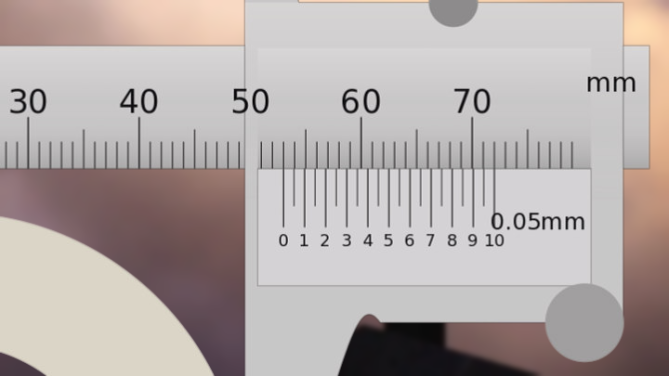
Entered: 53.0 mm
